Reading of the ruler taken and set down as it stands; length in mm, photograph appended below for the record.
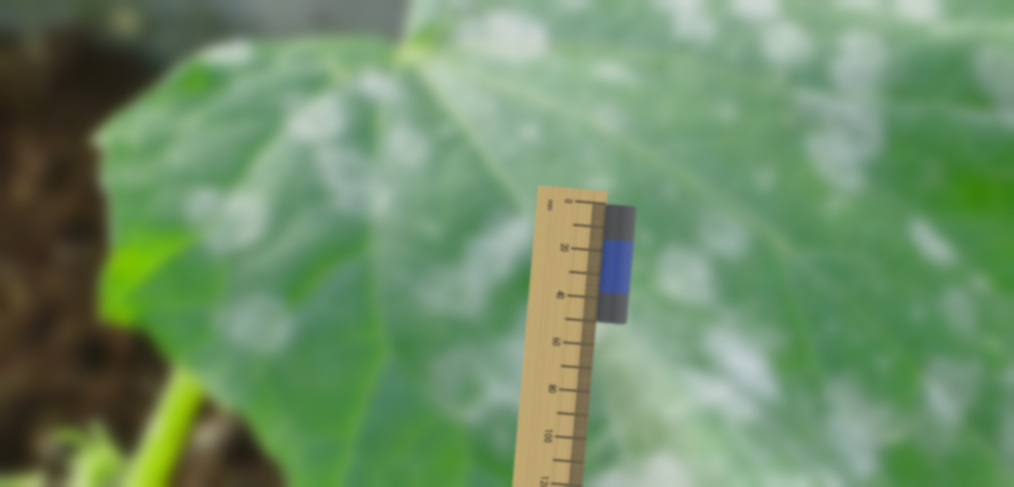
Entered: 50 mm
